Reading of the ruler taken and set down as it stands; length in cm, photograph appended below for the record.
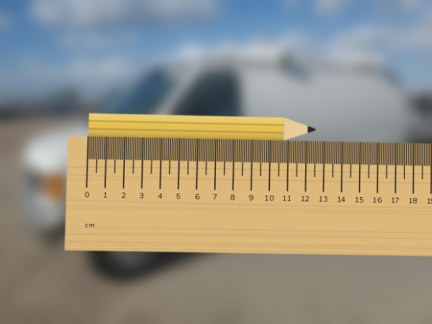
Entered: 12.5 cm
